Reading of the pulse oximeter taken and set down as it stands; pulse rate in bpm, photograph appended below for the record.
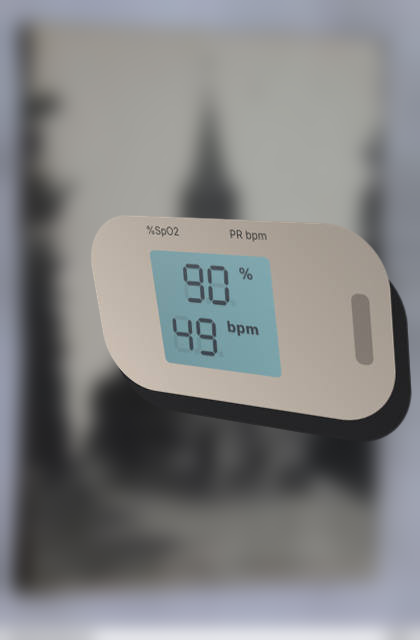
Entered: 49 bpm
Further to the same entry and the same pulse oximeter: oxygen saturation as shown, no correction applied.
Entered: 90 %
